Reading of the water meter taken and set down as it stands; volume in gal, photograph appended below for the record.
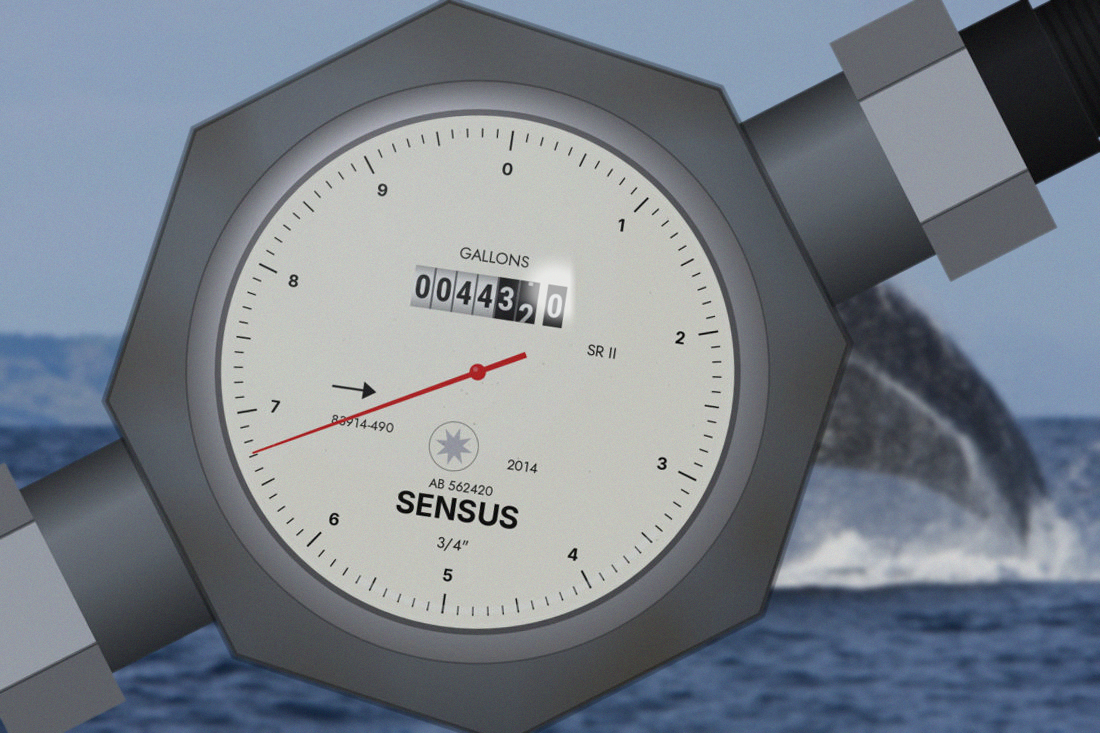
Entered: 44316.7 gal
